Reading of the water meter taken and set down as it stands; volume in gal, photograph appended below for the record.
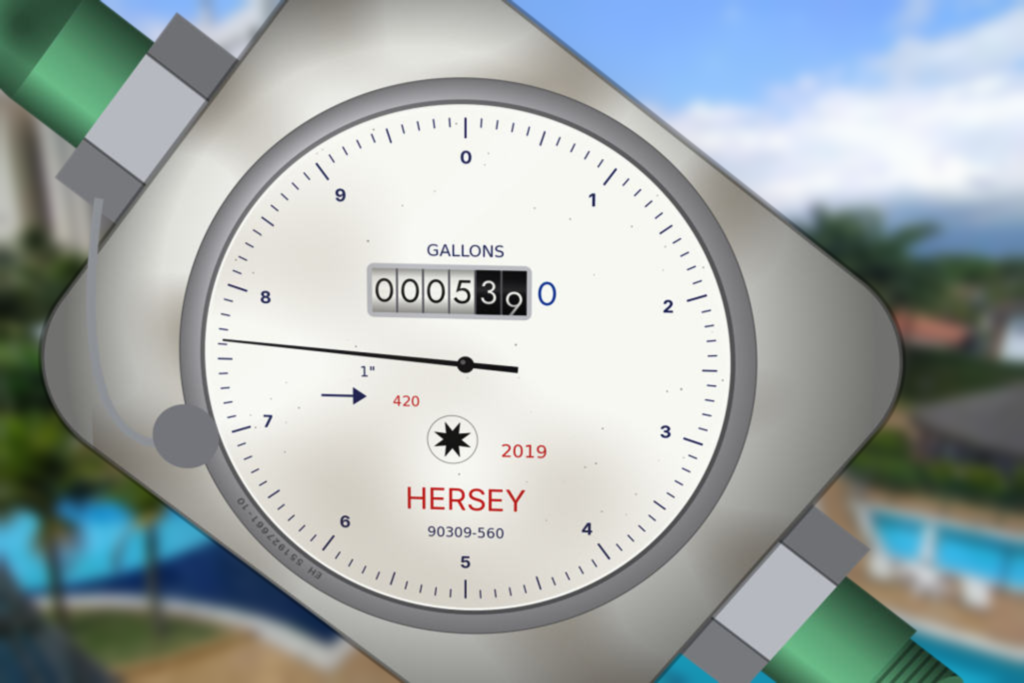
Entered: 5387.6 gal
